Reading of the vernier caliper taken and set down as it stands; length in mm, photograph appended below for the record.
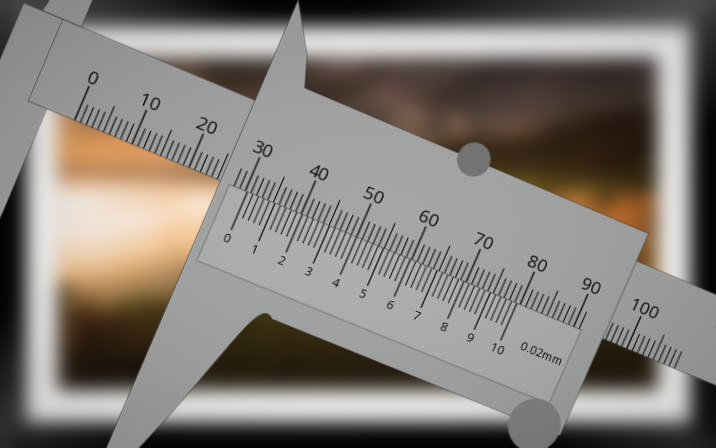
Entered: 30.4 mm
